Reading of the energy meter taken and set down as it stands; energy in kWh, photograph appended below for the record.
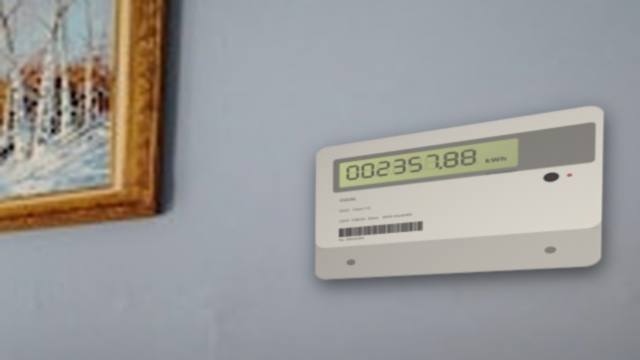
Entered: 2357.88 kWh
